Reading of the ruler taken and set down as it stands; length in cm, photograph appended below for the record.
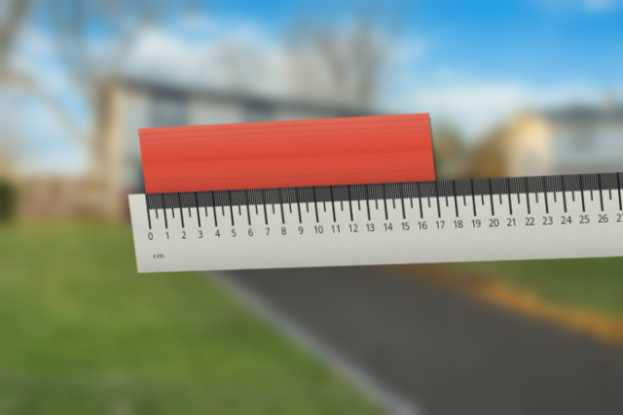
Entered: 17 cm
